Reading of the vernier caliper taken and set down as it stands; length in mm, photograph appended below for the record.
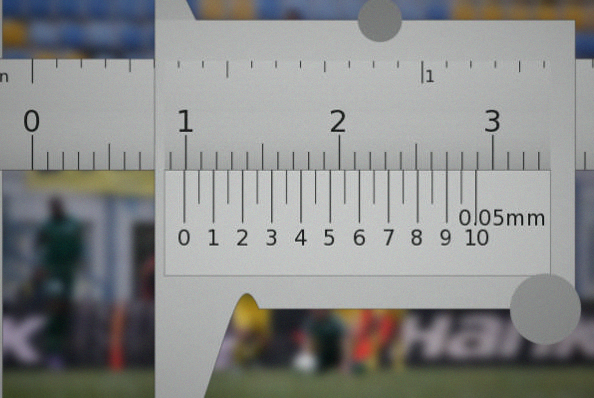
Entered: 9.9 mm
